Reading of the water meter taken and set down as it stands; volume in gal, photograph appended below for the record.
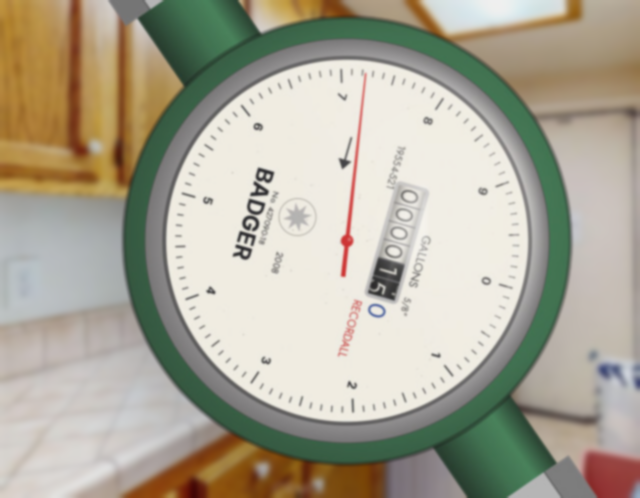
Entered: 147.2 gal
